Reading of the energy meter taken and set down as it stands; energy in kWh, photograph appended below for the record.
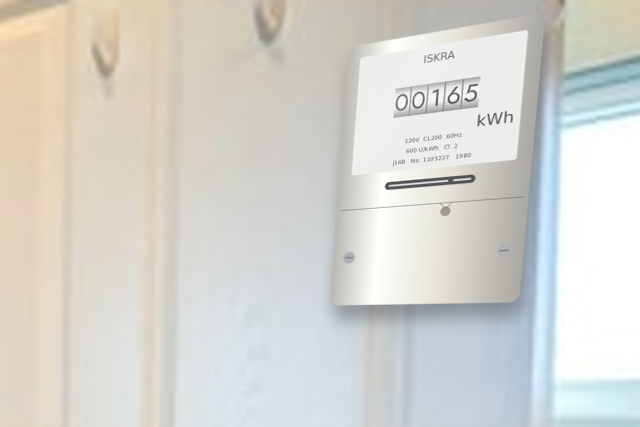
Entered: 165 kWh
